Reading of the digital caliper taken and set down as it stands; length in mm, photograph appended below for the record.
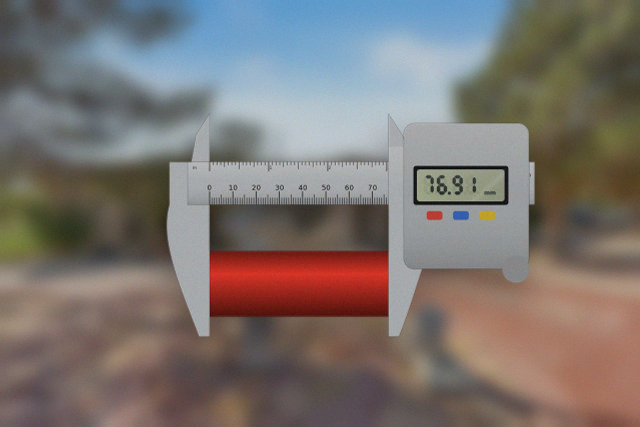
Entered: 76.91 mm
